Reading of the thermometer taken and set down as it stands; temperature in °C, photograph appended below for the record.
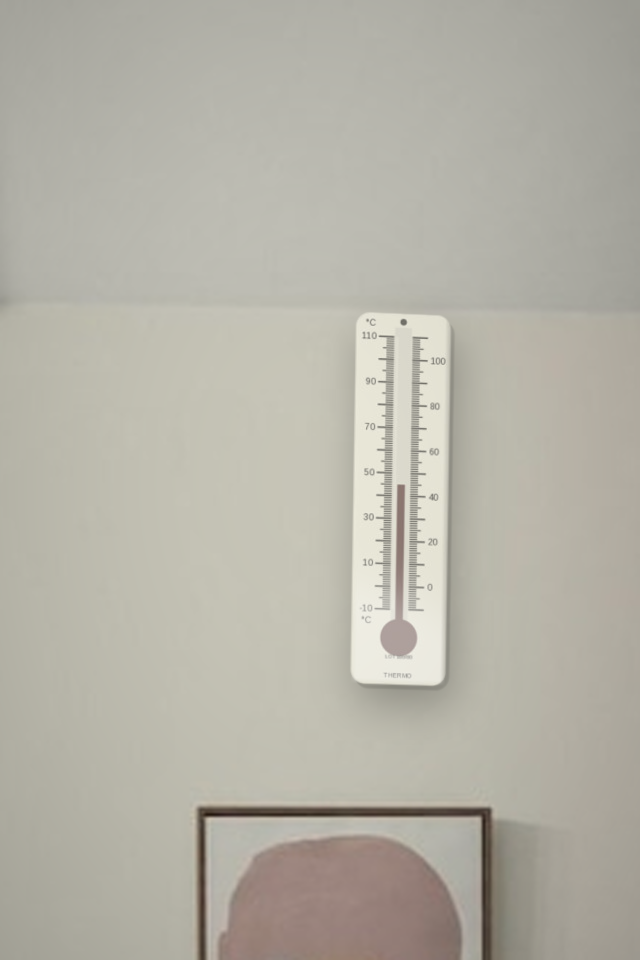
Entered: 45 °C
